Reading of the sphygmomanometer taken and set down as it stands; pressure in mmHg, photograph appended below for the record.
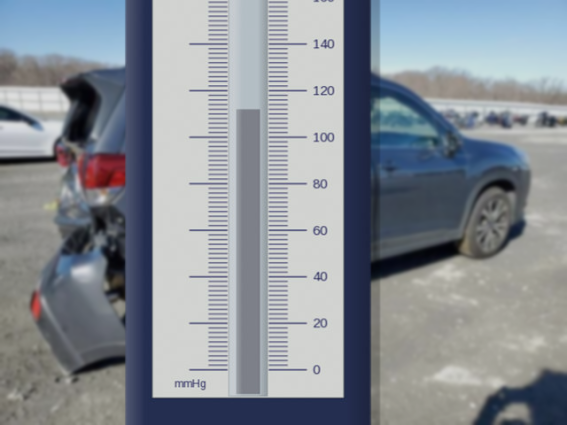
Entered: 112 mmHg
